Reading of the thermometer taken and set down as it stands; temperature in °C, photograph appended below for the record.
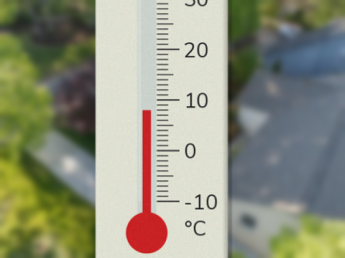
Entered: 8 °C
